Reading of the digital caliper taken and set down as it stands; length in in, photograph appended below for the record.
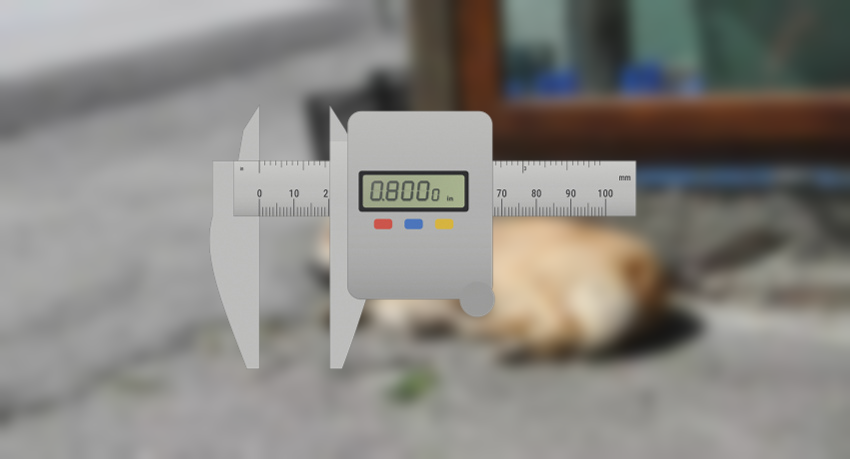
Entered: 0.8000 in
